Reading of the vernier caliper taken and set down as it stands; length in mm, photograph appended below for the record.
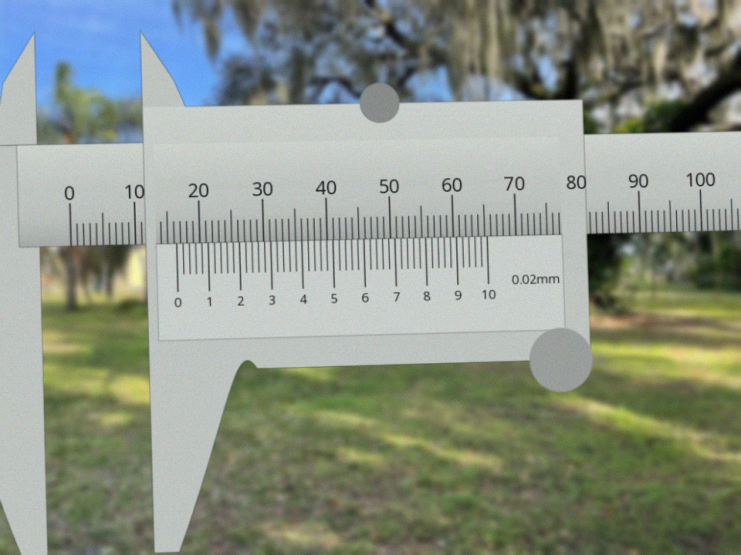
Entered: 16.4 mm
